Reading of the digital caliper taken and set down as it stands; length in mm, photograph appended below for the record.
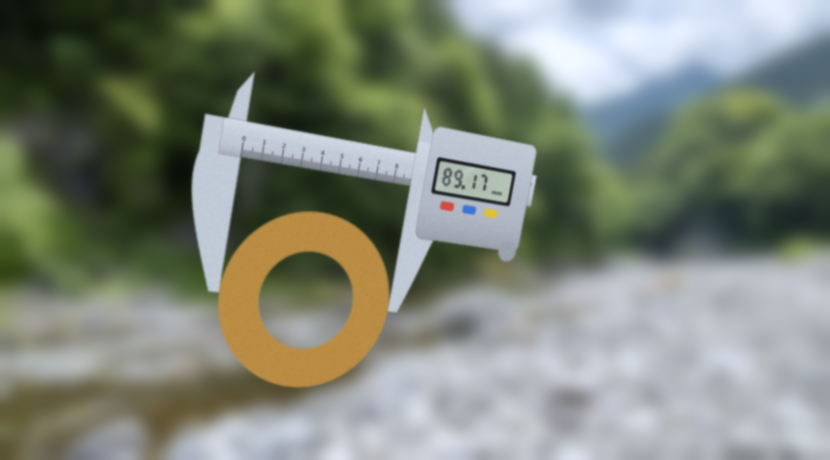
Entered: 89.17 mm
